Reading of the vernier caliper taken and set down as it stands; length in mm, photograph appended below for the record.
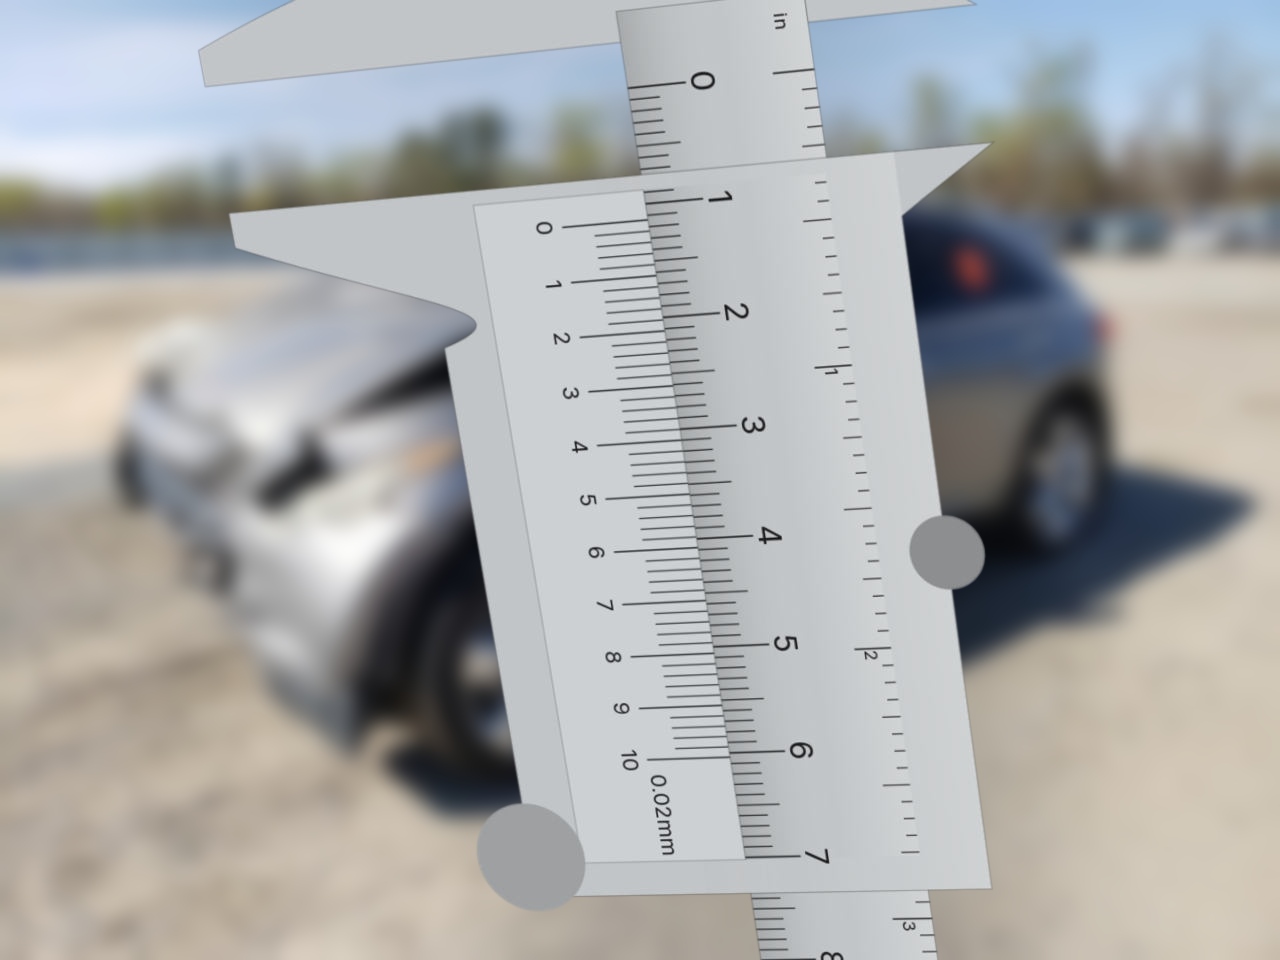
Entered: 11.4 mm
